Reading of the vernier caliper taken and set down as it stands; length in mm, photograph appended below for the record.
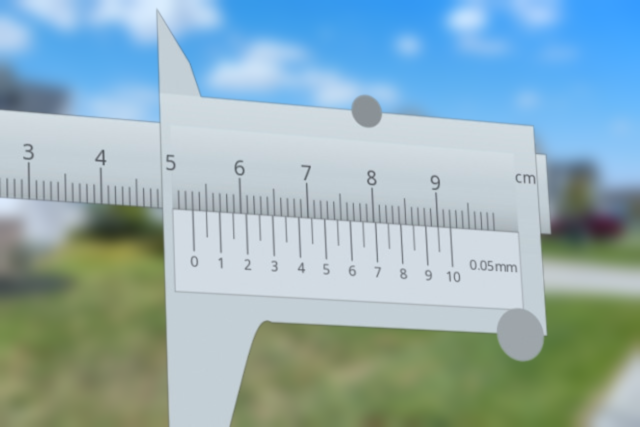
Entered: 53.0 mm
